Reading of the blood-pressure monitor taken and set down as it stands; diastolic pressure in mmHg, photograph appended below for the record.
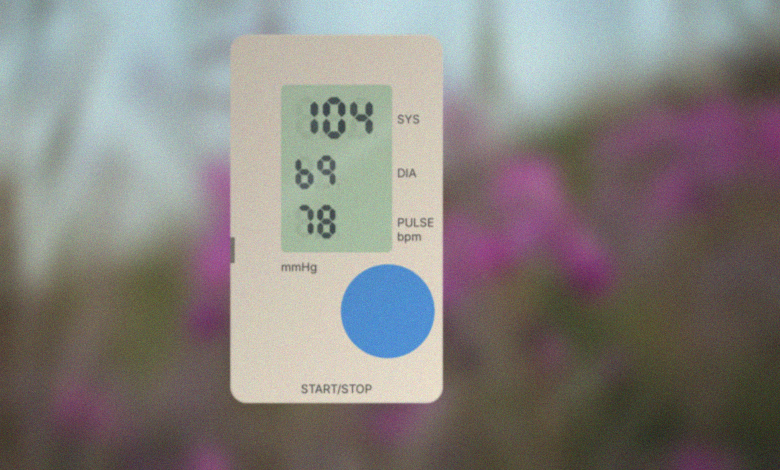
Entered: 69 mmHg
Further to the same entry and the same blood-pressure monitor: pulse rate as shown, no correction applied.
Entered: 78 bpm
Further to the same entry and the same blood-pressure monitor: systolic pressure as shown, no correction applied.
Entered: 104 mmHg
